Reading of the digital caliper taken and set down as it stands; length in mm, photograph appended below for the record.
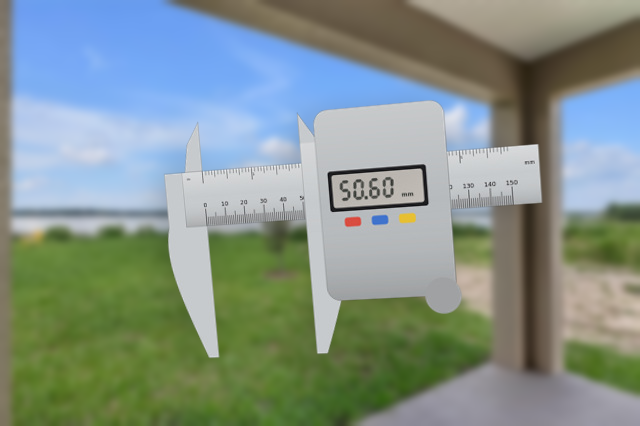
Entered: 50.60 mm
